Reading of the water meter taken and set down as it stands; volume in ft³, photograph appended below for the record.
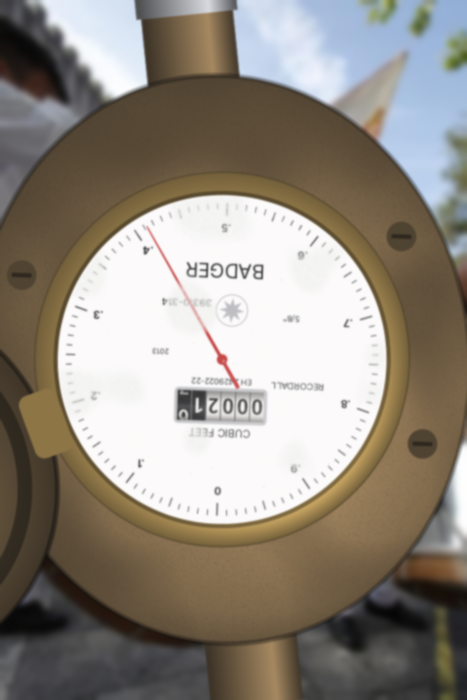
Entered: 216.41 ft³
